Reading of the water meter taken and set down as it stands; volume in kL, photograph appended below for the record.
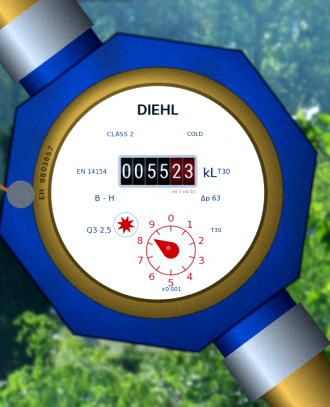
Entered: 55.238 kL
